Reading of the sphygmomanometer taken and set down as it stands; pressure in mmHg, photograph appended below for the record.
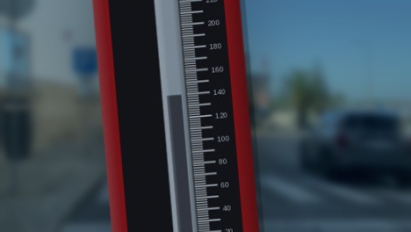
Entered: 140 mmHg
